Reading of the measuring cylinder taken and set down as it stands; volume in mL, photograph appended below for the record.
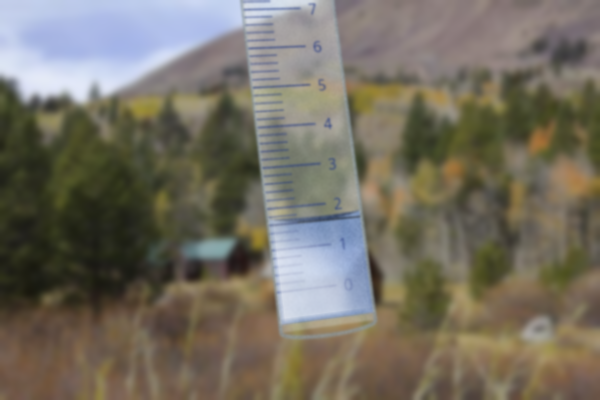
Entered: 1.6 mL
